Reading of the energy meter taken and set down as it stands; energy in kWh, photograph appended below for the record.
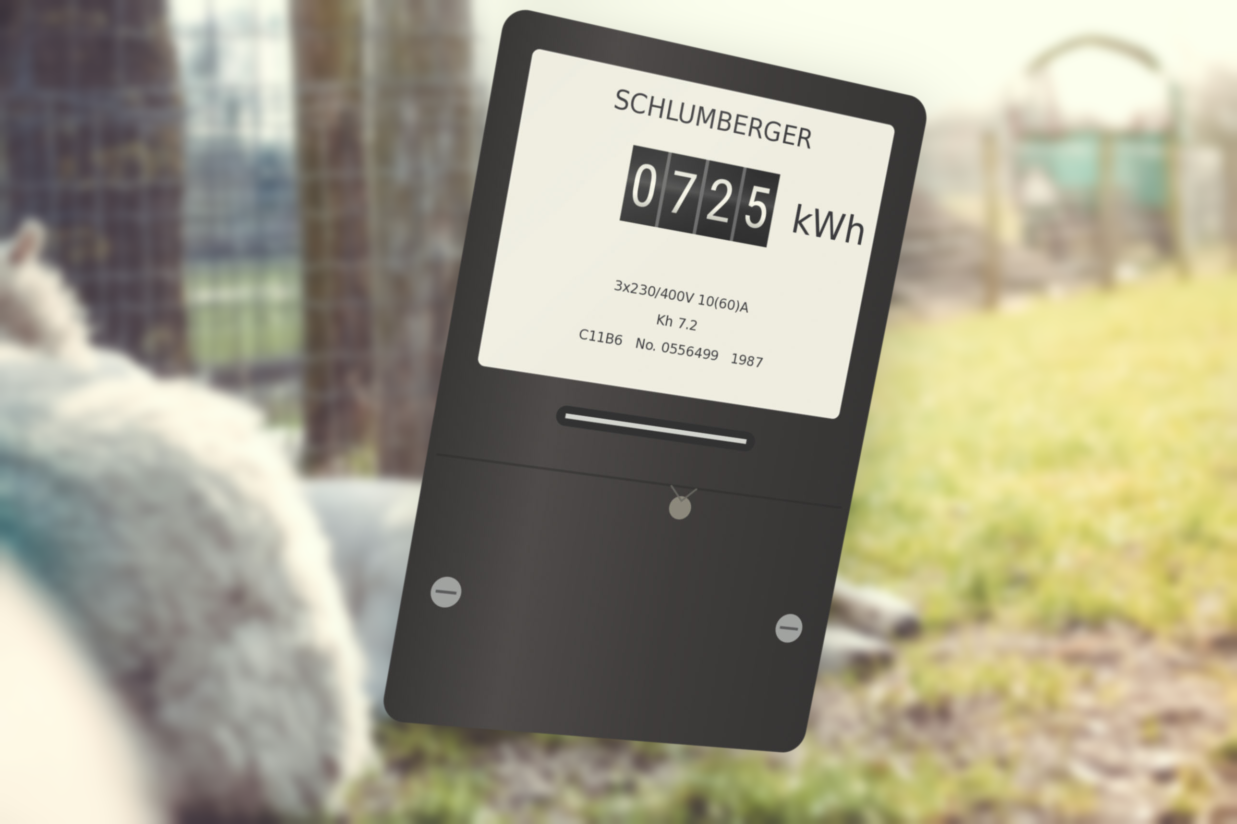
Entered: 725 kWh
